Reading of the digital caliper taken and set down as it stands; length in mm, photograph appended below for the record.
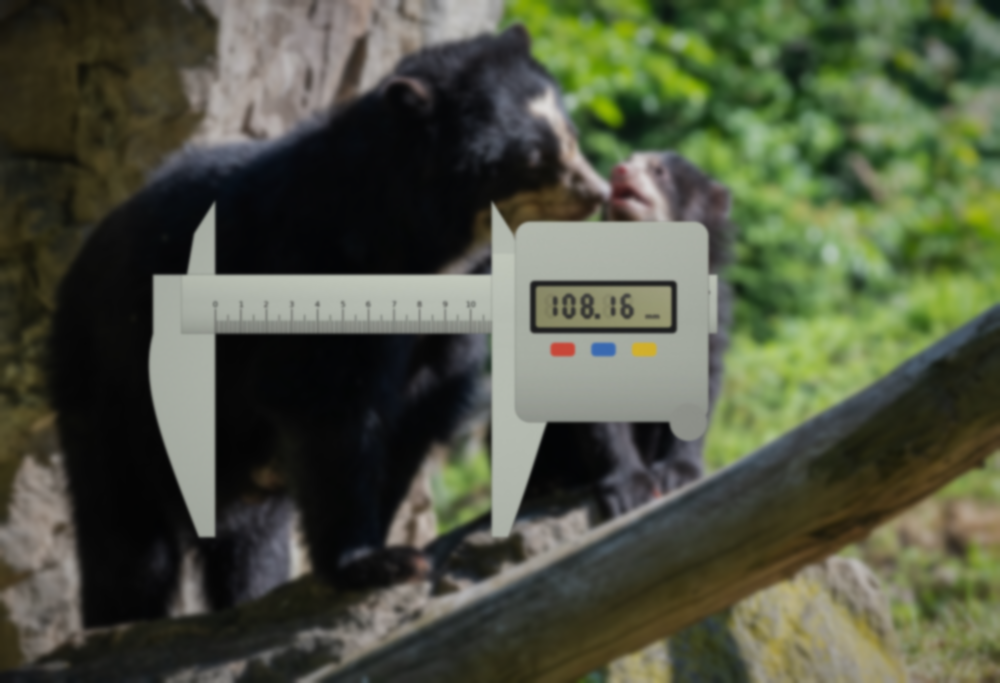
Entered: 108.16 mm
